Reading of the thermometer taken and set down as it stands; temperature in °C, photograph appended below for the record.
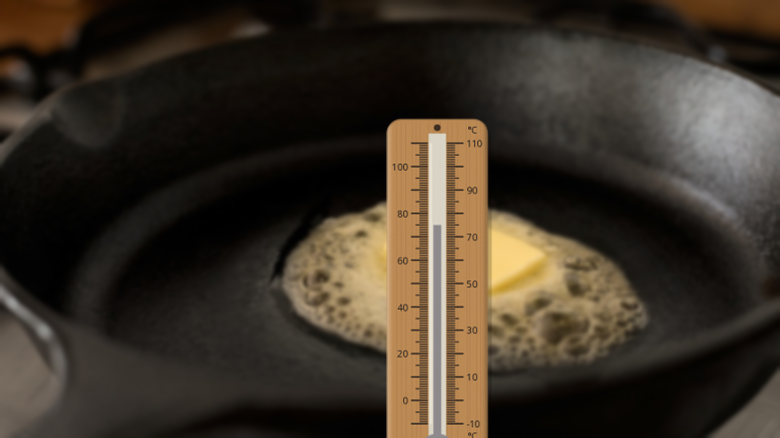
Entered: 75 °C
